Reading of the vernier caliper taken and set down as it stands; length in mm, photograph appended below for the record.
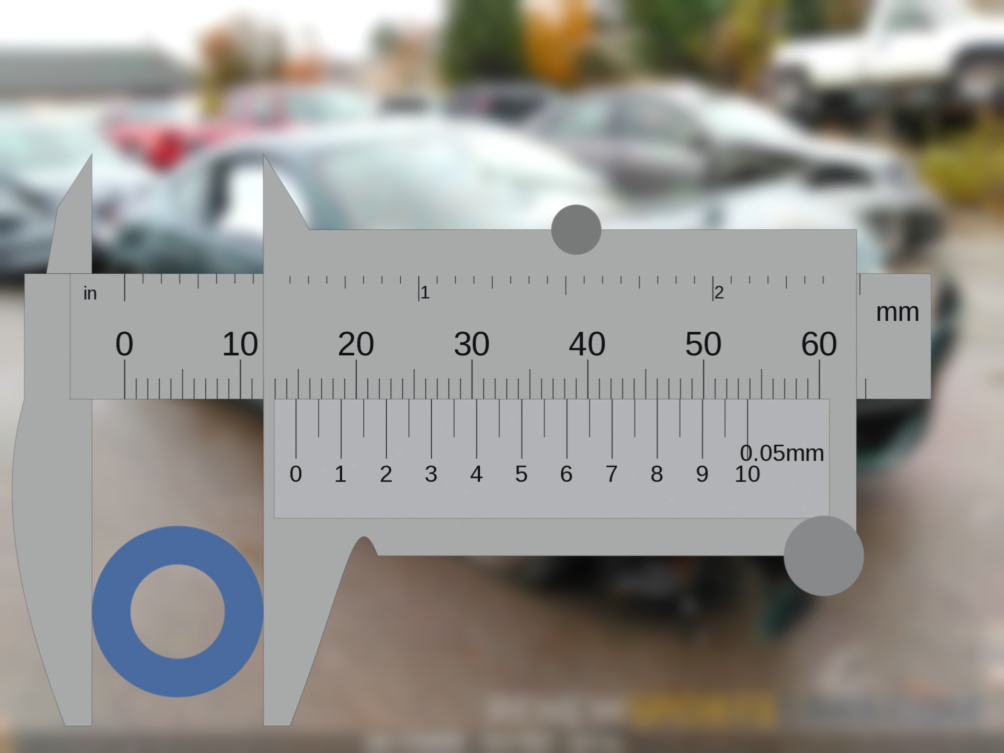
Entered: 14.8 mm
